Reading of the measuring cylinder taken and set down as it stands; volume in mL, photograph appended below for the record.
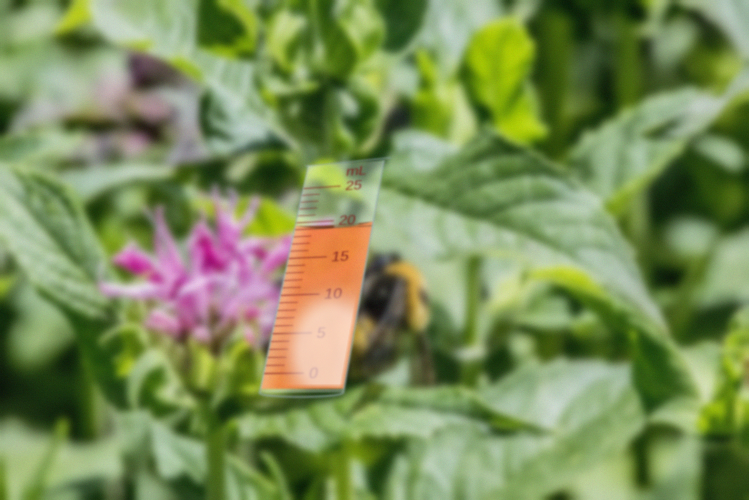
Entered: 19 mL
